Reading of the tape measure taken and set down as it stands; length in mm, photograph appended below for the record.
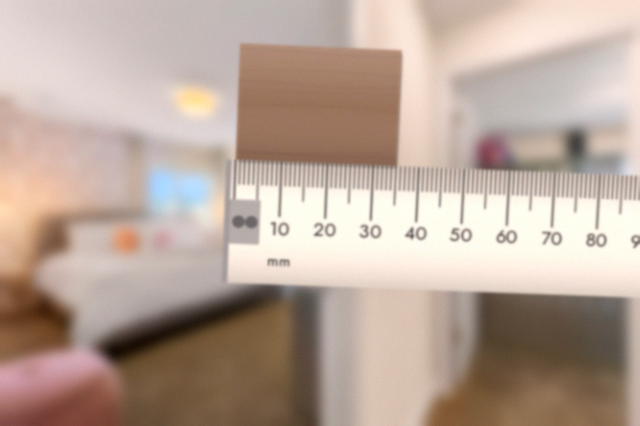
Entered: 35 mm
